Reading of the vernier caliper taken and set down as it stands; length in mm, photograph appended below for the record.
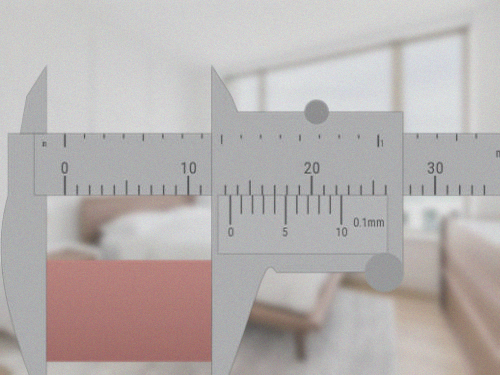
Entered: 13.4 mm
